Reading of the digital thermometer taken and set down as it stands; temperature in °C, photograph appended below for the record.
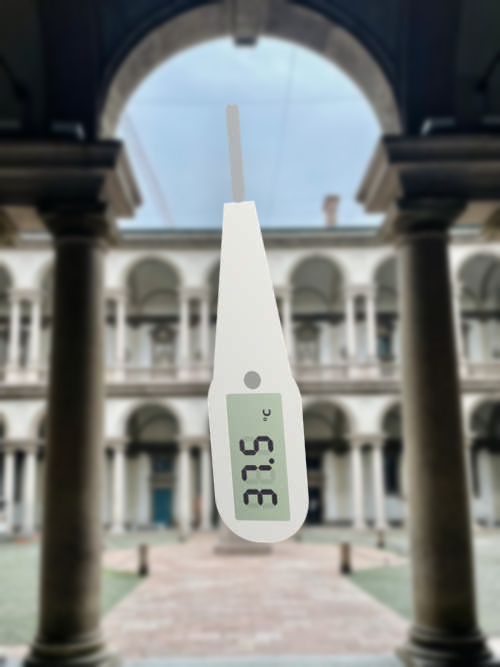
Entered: 37.5 °C
